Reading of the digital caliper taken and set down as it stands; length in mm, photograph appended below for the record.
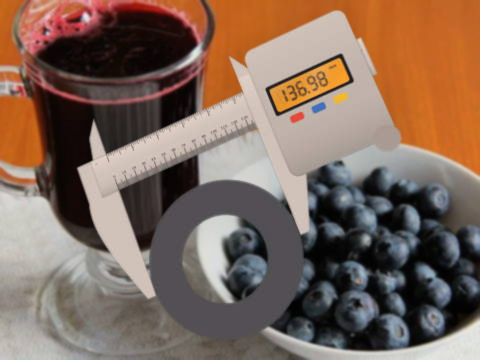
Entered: 136.98 mm
